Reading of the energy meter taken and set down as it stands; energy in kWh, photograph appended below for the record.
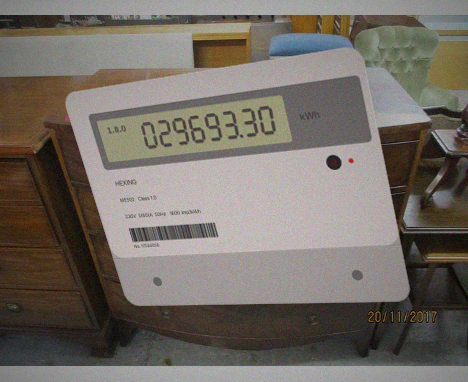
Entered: 29693.30 kWh
